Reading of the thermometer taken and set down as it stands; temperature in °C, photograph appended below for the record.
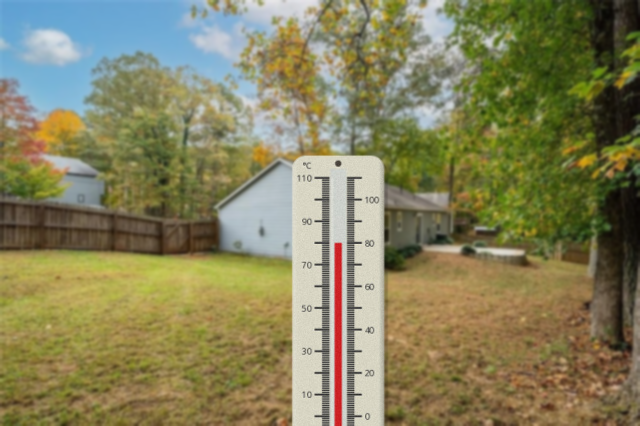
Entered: 80 °C
